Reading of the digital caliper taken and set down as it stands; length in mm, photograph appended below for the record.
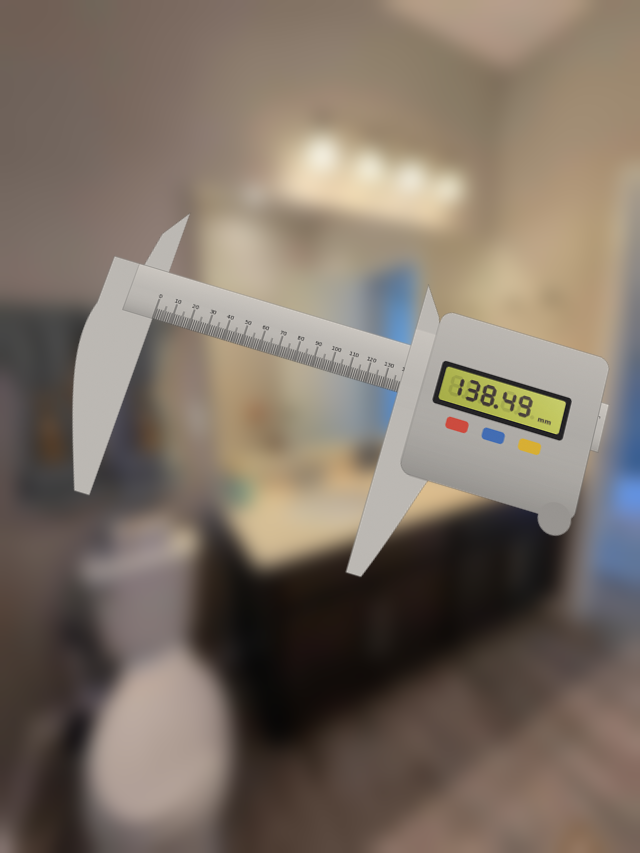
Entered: 138.49 mm
